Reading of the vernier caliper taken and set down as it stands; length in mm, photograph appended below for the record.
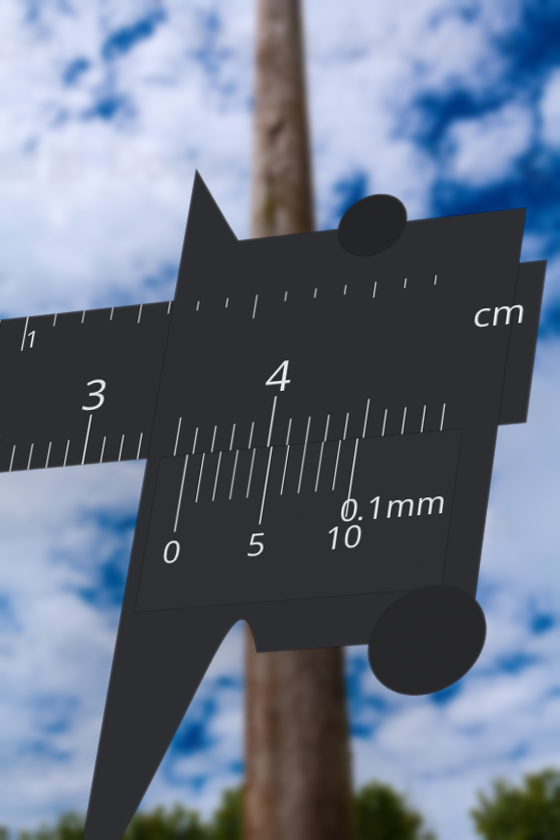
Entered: 35.7 mm
